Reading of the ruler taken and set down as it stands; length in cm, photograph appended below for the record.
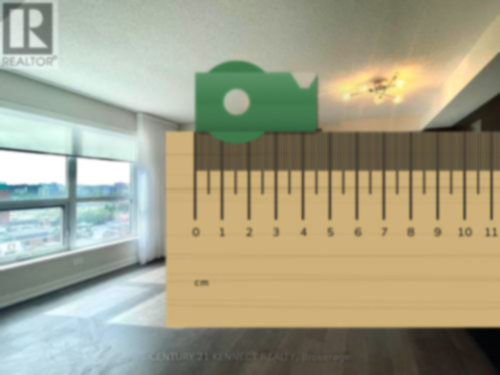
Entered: 4.5 cm
